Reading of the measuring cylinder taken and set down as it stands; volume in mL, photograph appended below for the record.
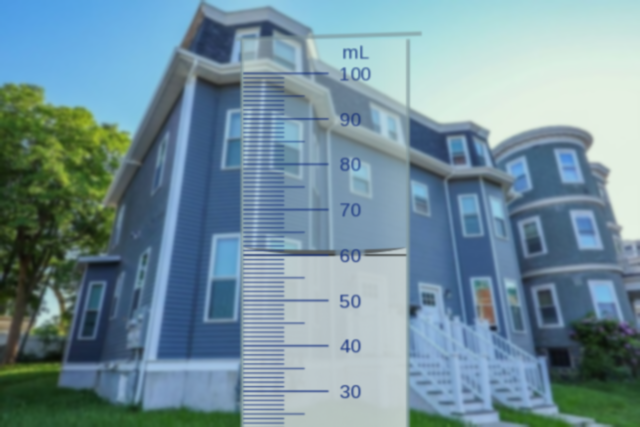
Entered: 60 mL
